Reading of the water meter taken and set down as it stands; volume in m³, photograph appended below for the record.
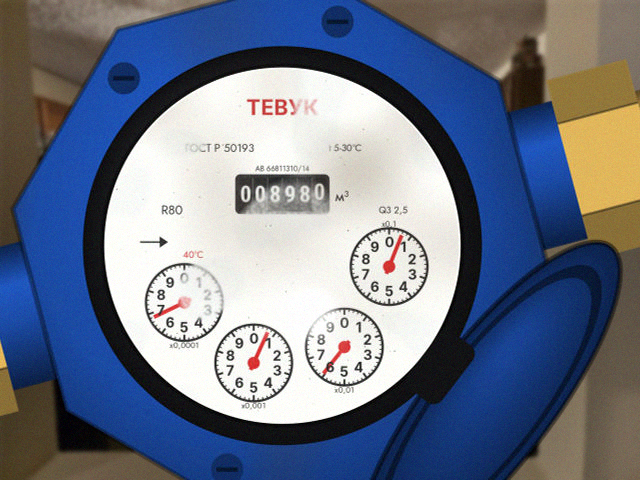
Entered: 8980.0606 m³
